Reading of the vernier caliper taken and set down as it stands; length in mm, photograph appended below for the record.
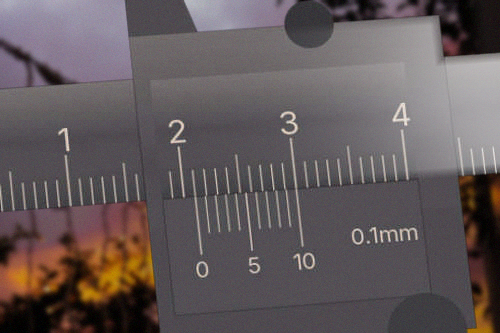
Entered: 21.0 mm
